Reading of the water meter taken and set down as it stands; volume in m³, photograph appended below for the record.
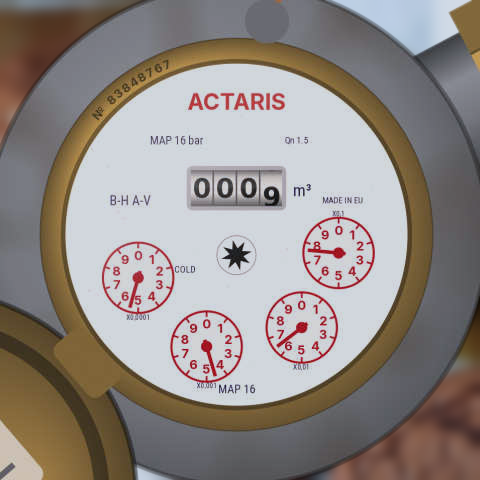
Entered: 8.7645 m³
